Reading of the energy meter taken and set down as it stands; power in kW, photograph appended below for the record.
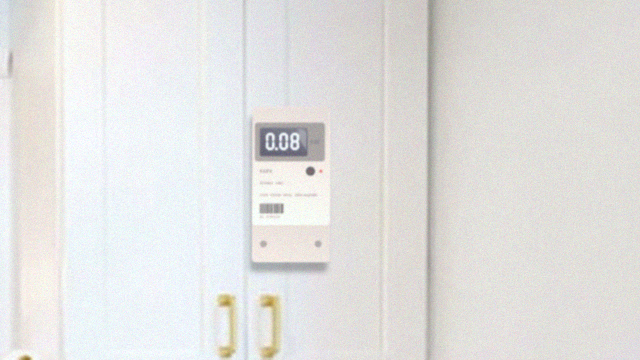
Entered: 0.08 kW
